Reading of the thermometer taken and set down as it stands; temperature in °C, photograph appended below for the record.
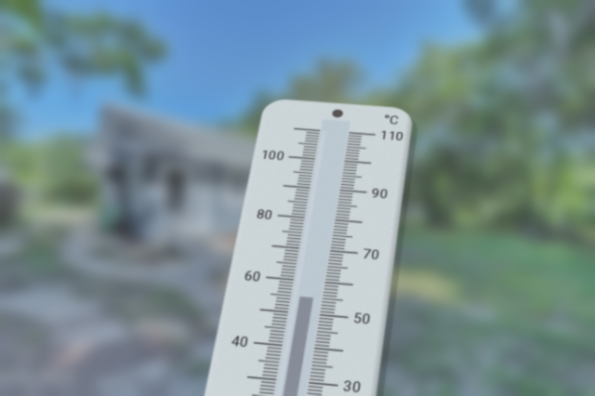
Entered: 55 °C
